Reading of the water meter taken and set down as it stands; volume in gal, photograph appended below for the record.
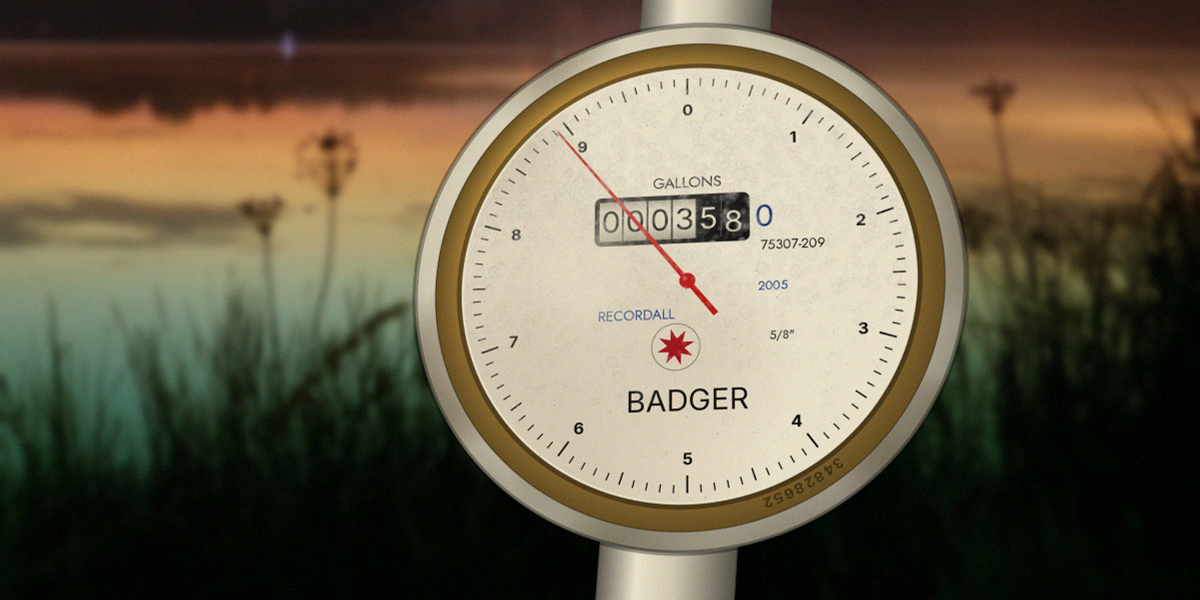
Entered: 3578.9 gal
